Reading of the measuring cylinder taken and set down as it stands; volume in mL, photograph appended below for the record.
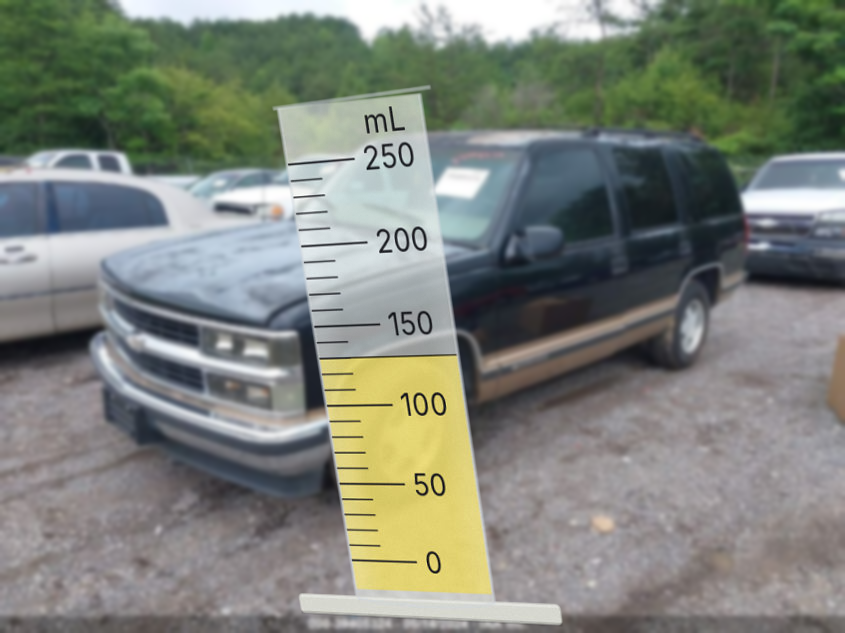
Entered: 130 mL
